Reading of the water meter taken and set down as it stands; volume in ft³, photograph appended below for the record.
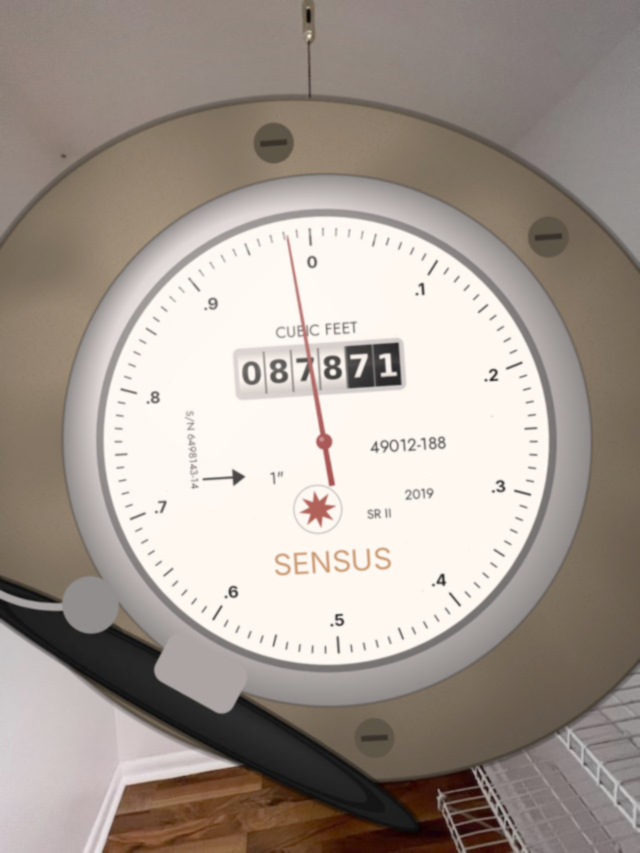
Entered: 87870.98 ft³
